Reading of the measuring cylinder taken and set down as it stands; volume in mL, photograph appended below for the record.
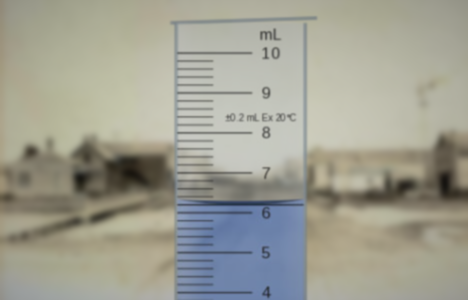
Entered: 6.2 mL
